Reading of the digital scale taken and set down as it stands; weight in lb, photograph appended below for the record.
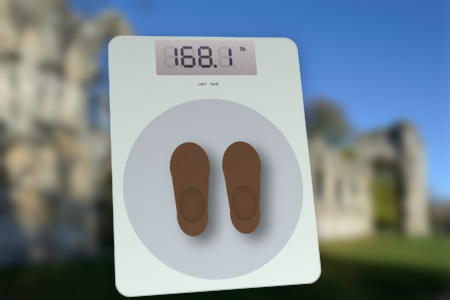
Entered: 168.1 lb
